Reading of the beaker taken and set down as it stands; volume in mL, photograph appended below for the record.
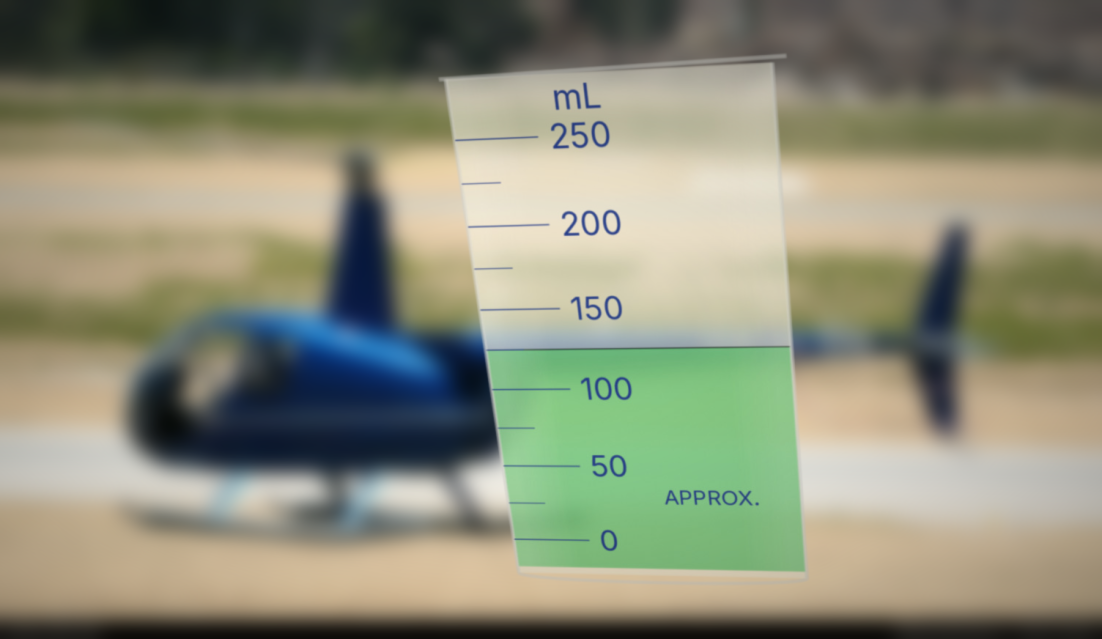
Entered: 125 mL
